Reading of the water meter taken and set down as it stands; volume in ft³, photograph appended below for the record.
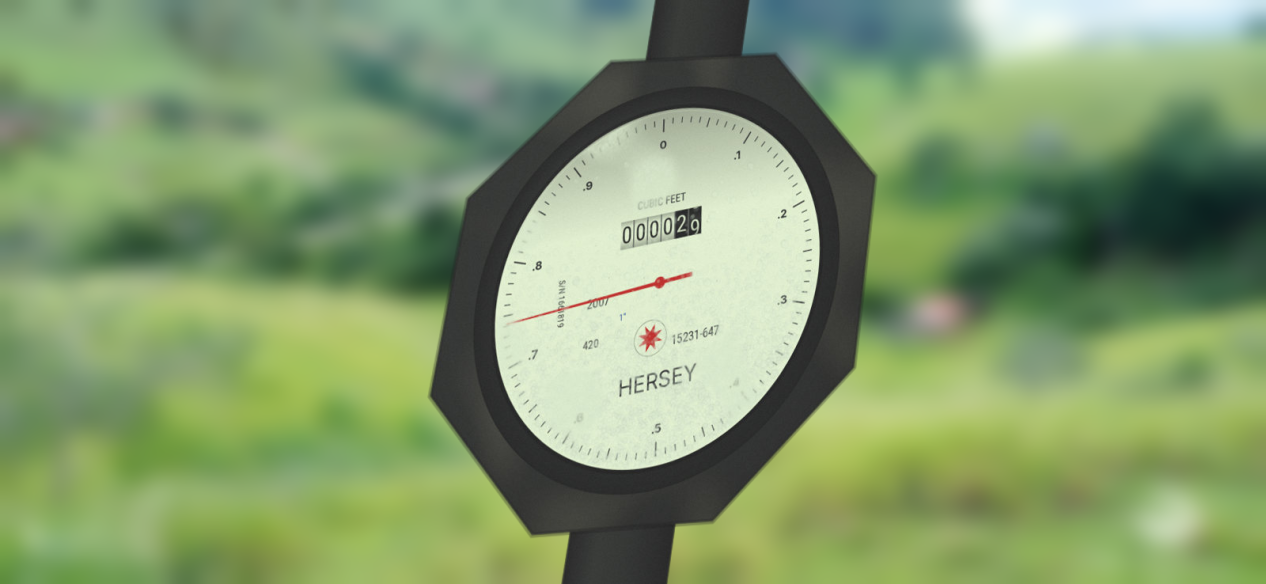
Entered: 28.74 ft³
